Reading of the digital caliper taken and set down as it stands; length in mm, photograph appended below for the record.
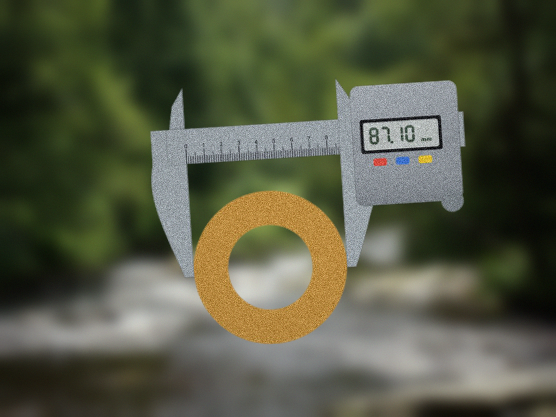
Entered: 87.10 mm
